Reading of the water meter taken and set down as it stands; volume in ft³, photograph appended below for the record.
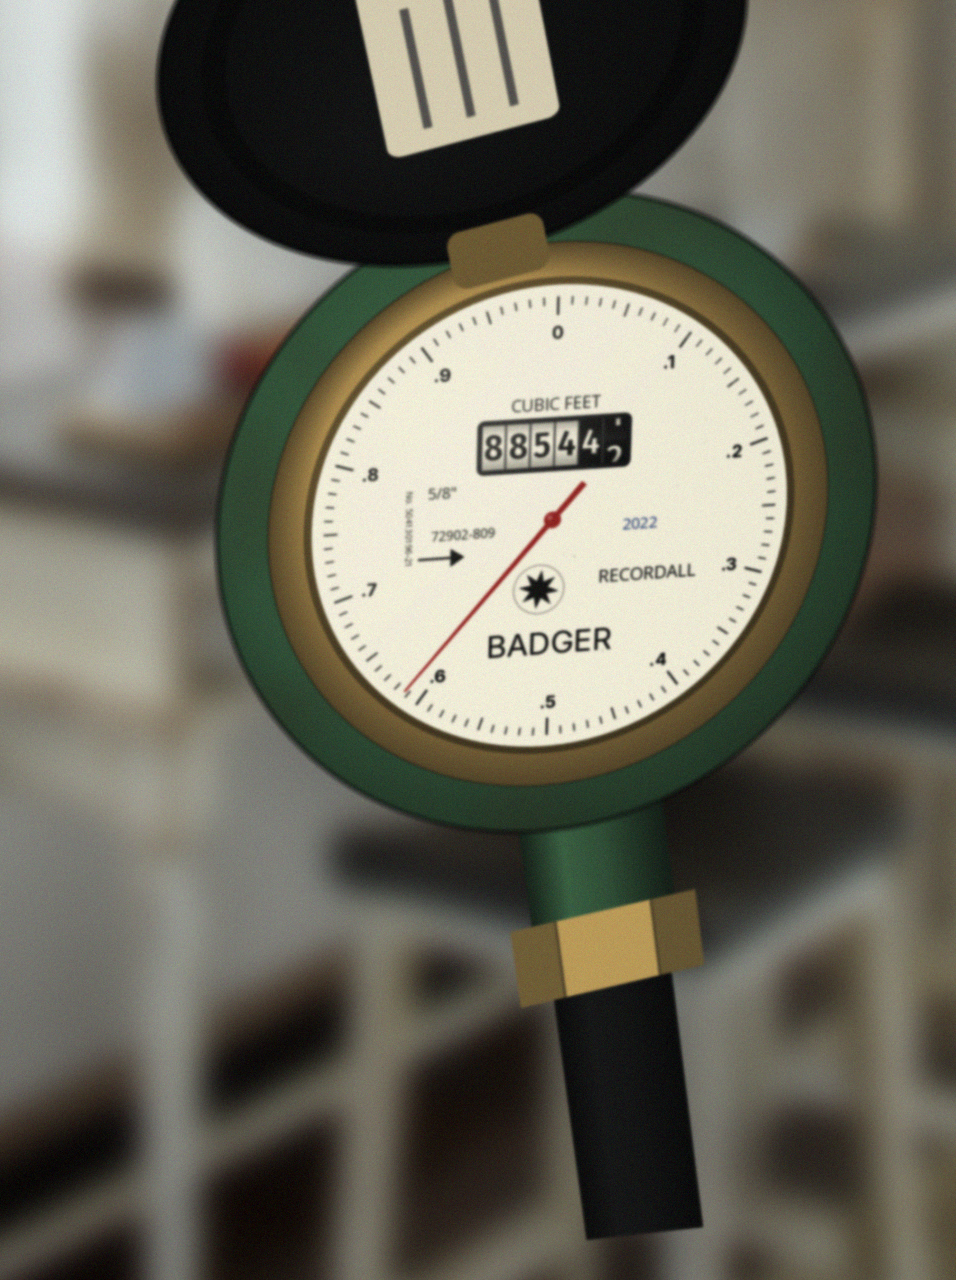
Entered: 885441.61 ft³
